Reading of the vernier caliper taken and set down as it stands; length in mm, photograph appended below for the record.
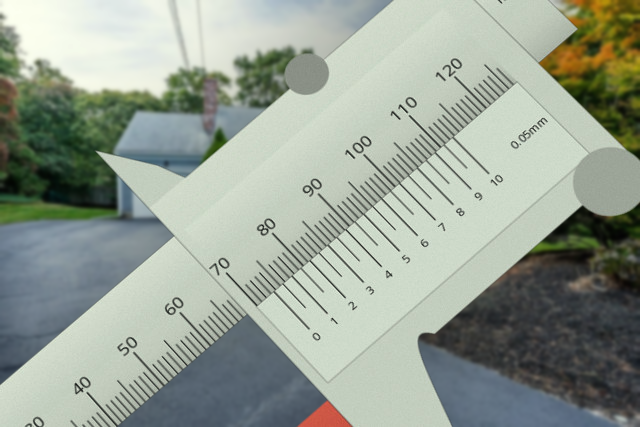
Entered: 73.6 mm
